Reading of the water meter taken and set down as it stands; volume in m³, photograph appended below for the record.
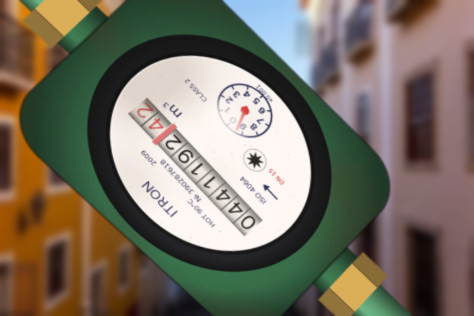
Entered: 441192.419 m³
